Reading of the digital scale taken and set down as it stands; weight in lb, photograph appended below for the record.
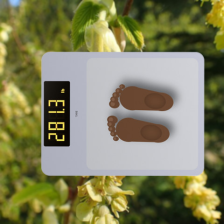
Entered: 281.3 lb
